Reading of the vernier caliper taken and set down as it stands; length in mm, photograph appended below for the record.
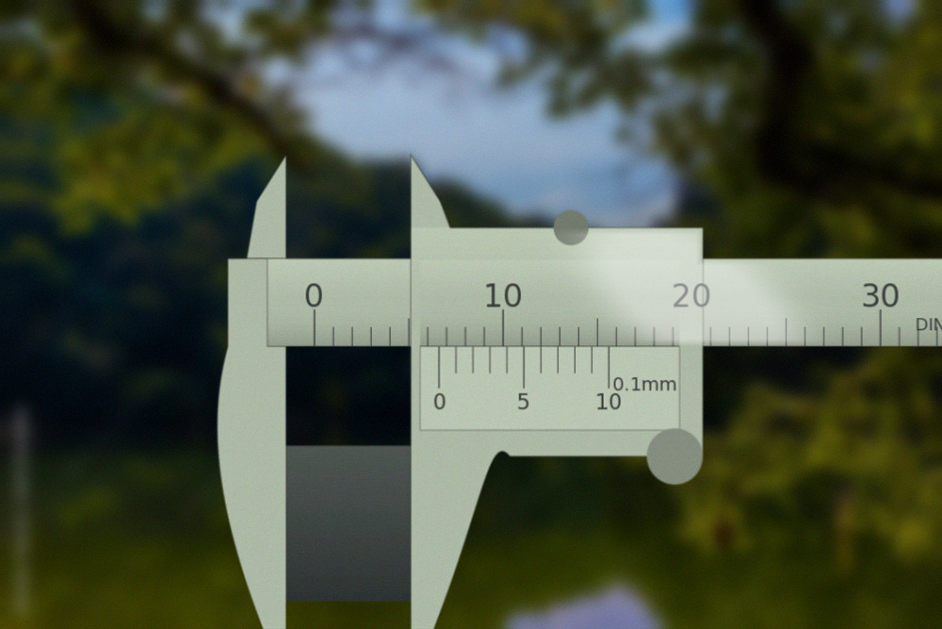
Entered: 6.6 mm
